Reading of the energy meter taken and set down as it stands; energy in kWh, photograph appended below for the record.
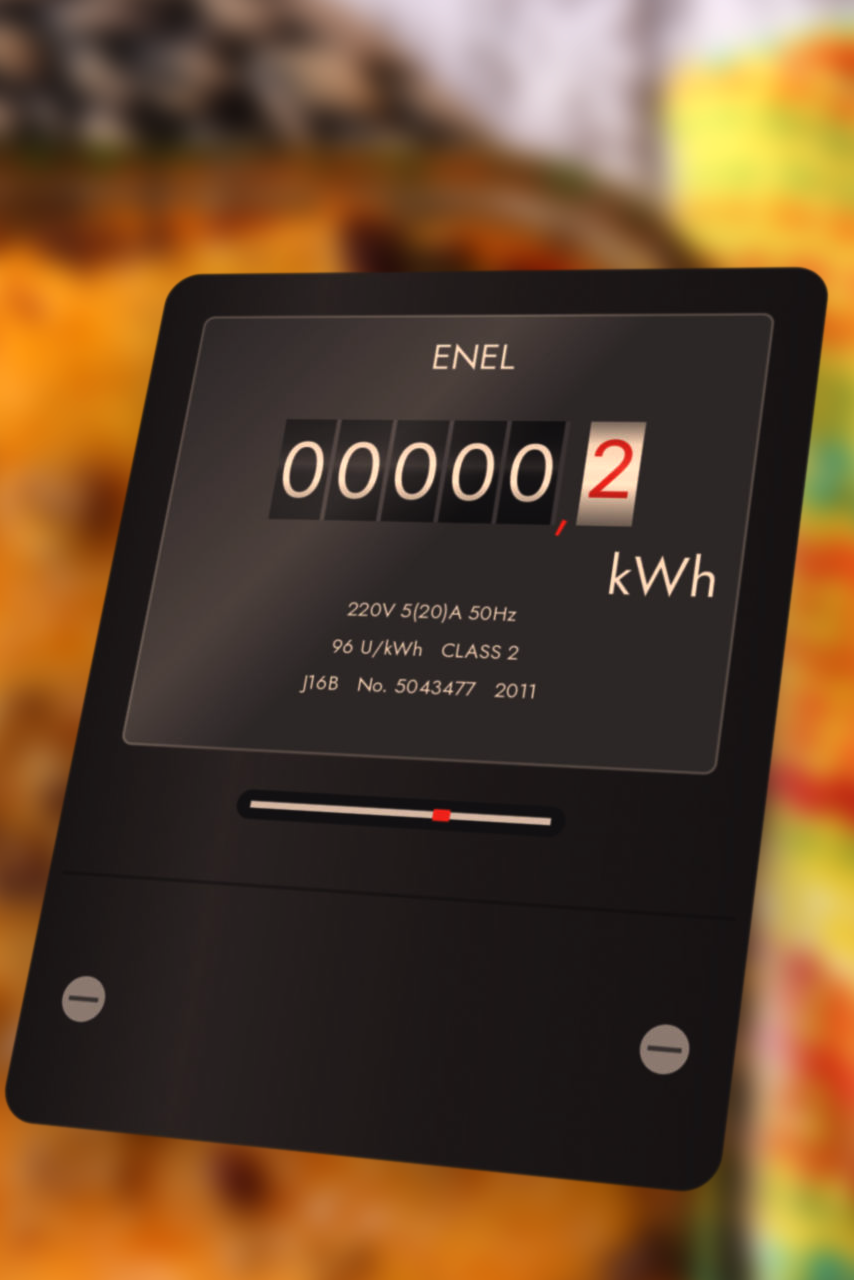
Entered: 0.2 kWh
